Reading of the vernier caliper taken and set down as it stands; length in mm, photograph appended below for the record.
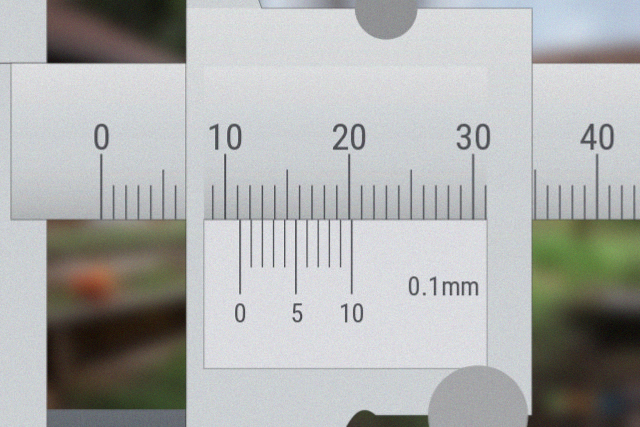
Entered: 11.2 mm
